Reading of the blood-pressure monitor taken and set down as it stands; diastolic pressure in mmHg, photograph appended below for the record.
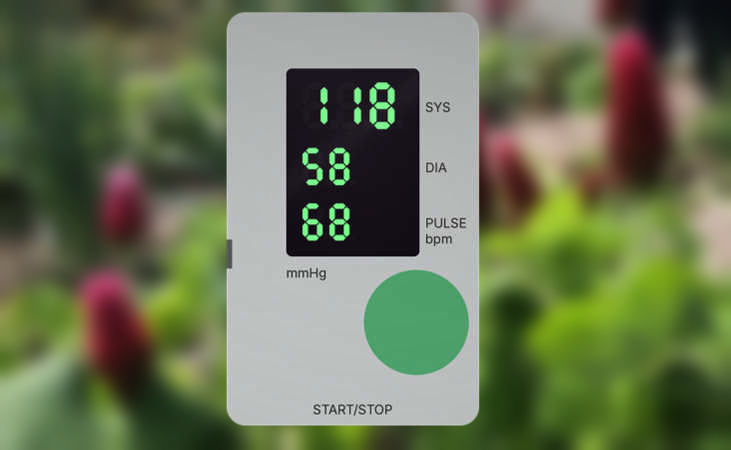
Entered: 58 mmHg
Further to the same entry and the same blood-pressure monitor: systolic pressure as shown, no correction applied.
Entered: 118 mmHg
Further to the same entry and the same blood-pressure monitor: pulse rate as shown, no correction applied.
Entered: 68 bpm
